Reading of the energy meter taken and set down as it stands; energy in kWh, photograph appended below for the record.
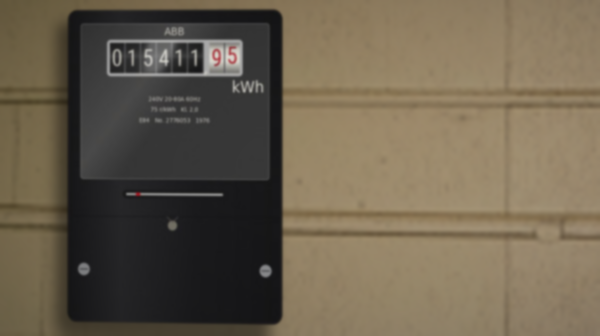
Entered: 15411.95 kWh
